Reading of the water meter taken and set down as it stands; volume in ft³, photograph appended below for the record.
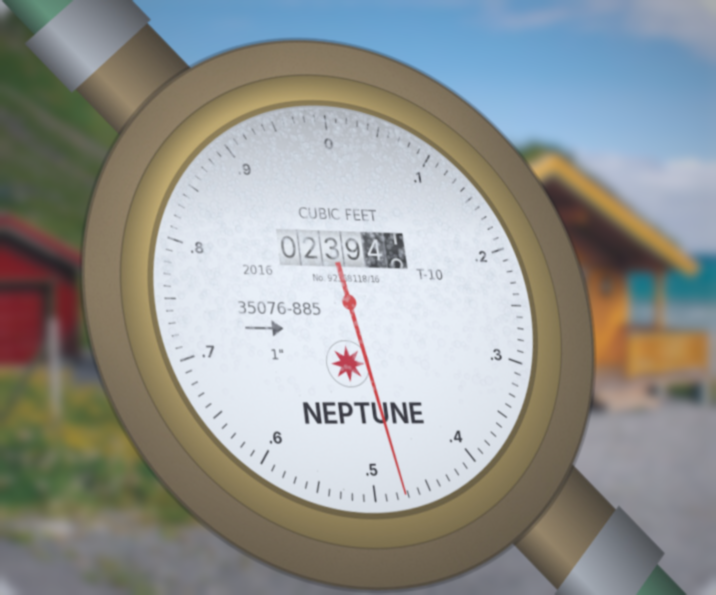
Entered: 23941.47 ft³
